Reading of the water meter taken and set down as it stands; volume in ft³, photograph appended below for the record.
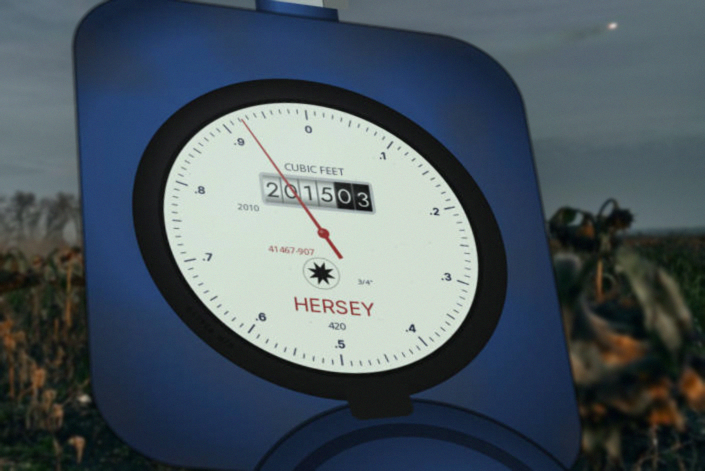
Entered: 201502.92 ft³
